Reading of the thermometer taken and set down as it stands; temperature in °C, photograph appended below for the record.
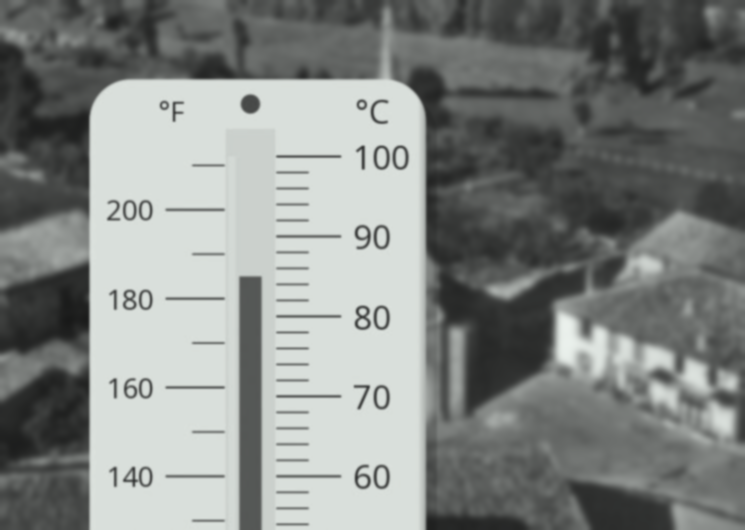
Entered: 85 °C
